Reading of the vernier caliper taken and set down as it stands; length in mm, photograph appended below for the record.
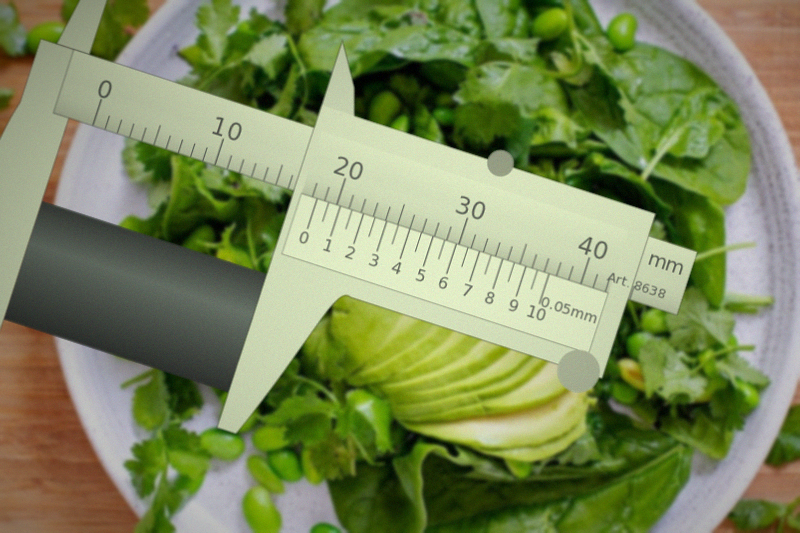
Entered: 18.4 mm
